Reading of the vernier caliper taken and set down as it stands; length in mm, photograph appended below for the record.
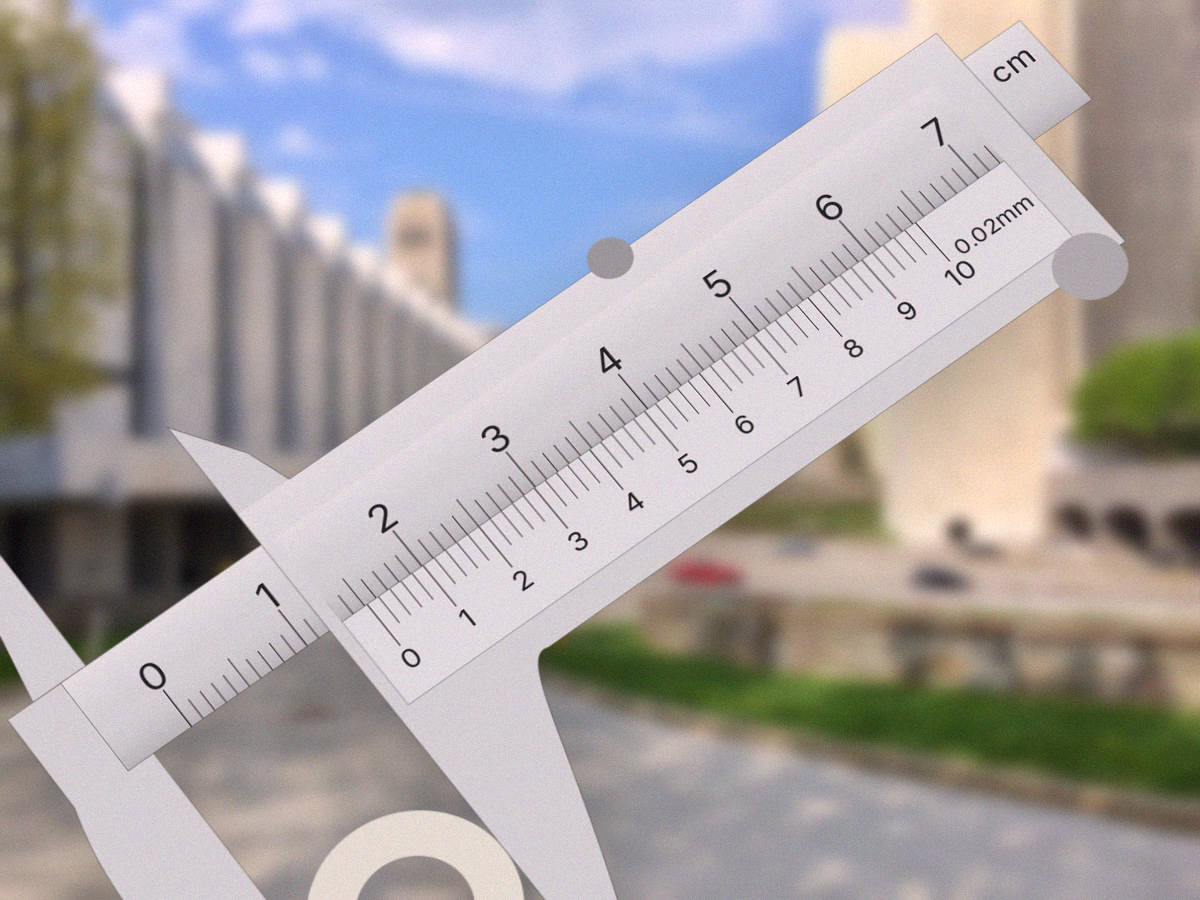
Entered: 15.2 mm
